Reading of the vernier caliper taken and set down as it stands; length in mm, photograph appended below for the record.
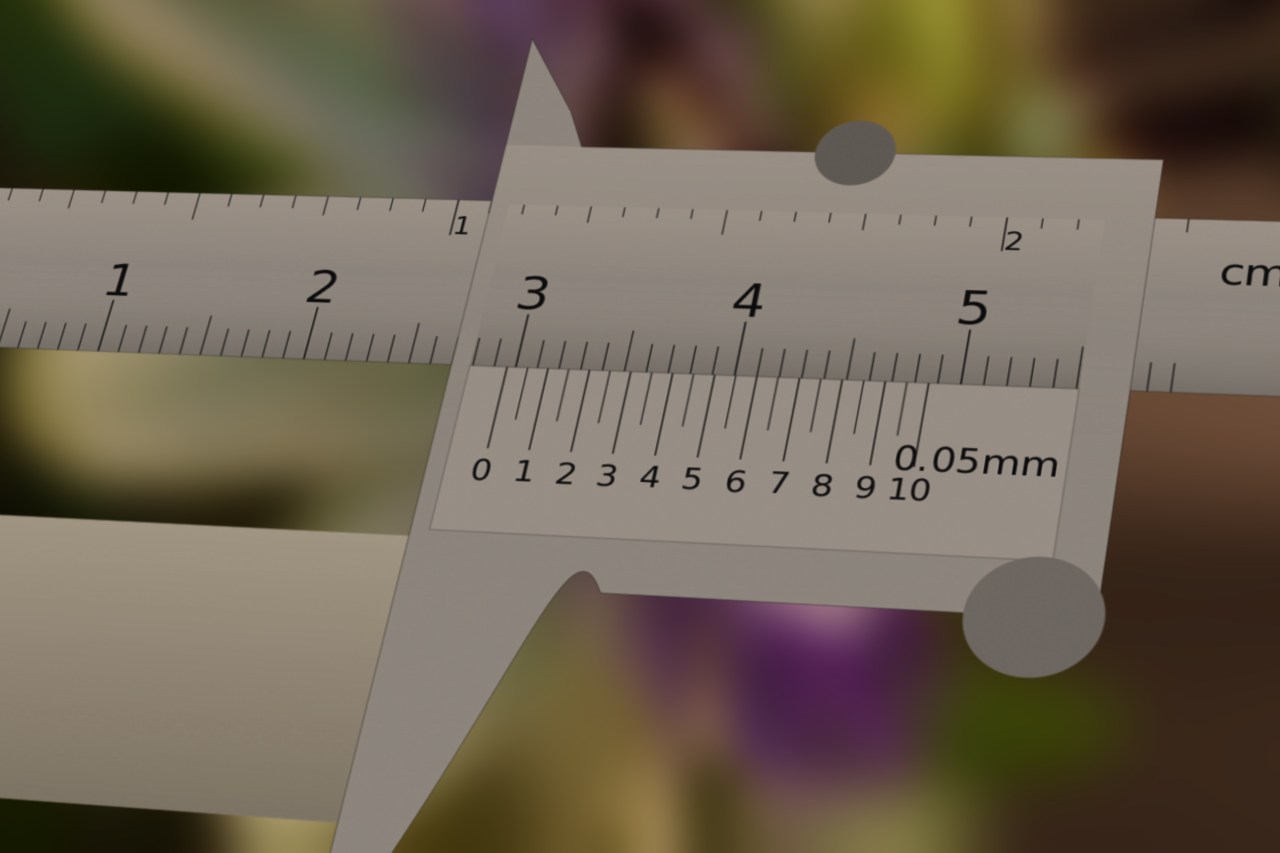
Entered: 29.6 mm
